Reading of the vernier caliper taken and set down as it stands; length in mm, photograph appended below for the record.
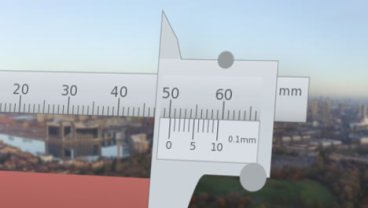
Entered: 50.2 mm
